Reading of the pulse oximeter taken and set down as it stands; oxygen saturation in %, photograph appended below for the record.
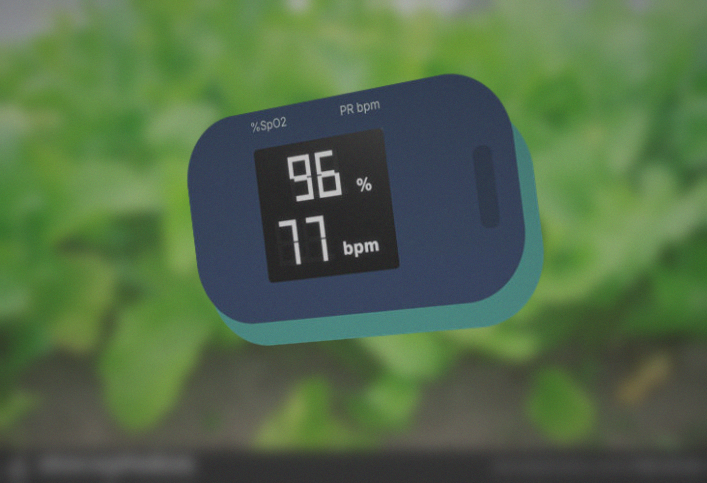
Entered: 96 %
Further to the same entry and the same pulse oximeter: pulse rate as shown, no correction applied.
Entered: 77 bpm
